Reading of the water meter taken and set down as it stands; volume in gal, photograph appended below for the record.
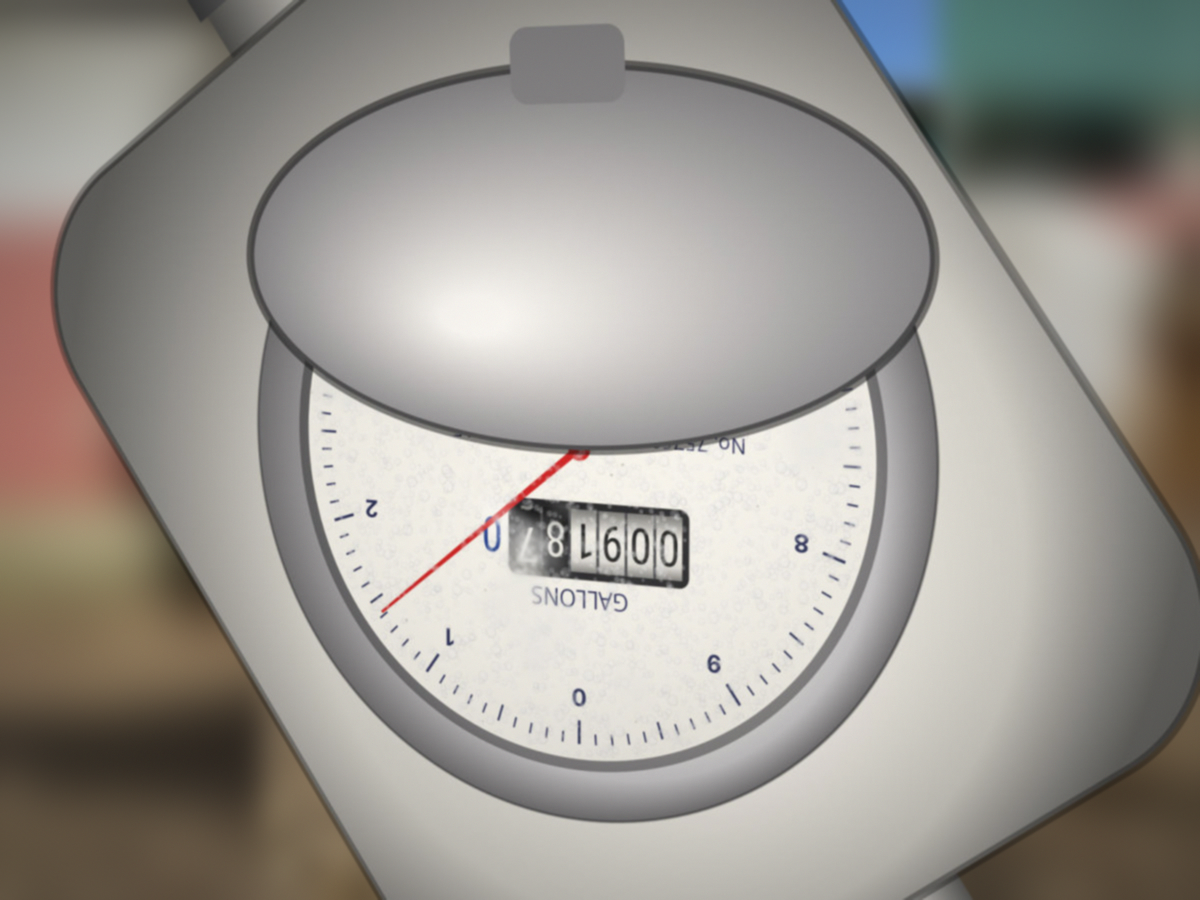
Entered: 91871.4 gal
